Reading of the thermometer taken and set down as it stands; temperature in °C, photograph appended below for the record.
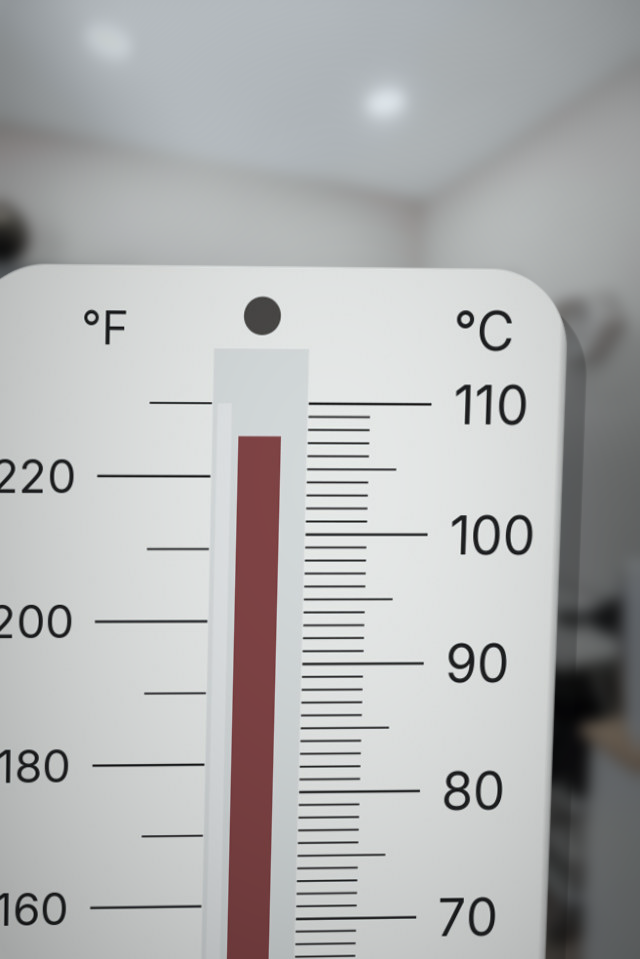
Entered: 107.5 °C
